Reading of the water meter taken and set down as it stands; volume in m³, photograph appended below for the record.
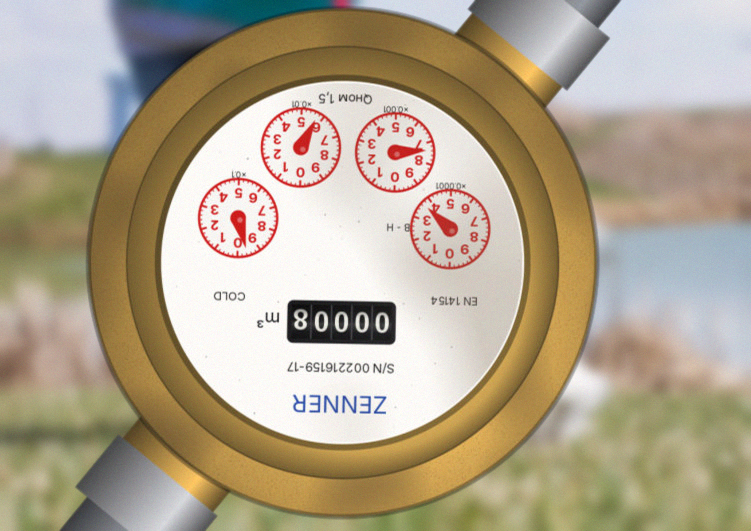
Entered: 7.9573 m³
